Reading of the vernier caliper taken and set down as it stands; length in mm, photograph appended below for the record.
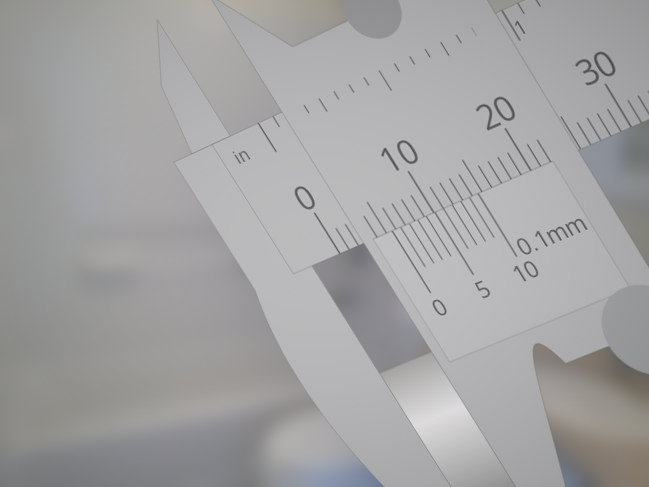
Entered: 5.6 mm
